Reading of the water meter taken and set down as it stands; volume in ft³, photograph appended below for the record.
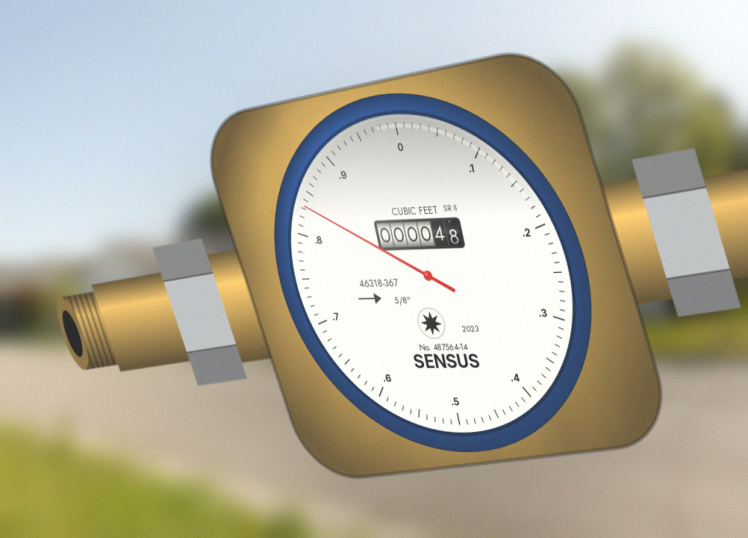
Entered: 47.83 ft³
